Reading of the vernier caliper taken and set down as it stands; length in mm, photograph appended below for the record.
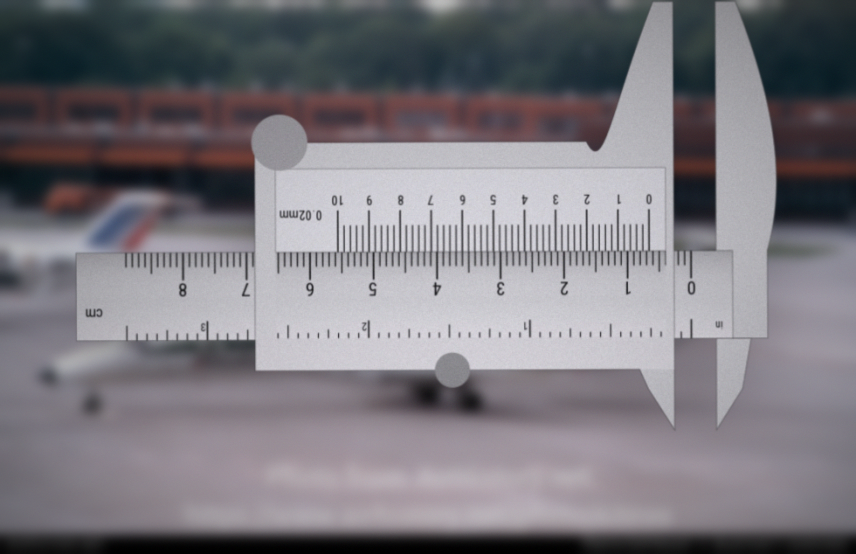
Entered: 6.6 mm
